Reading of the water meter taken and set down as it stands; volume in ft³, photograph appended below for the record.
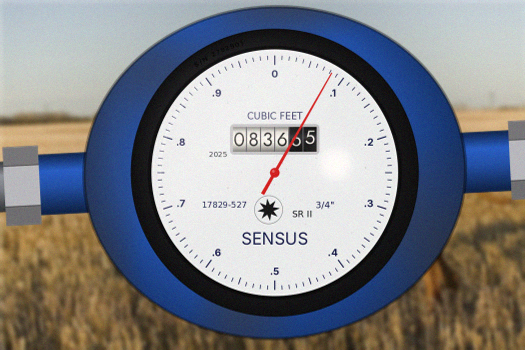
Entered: 83665.08 ft³
